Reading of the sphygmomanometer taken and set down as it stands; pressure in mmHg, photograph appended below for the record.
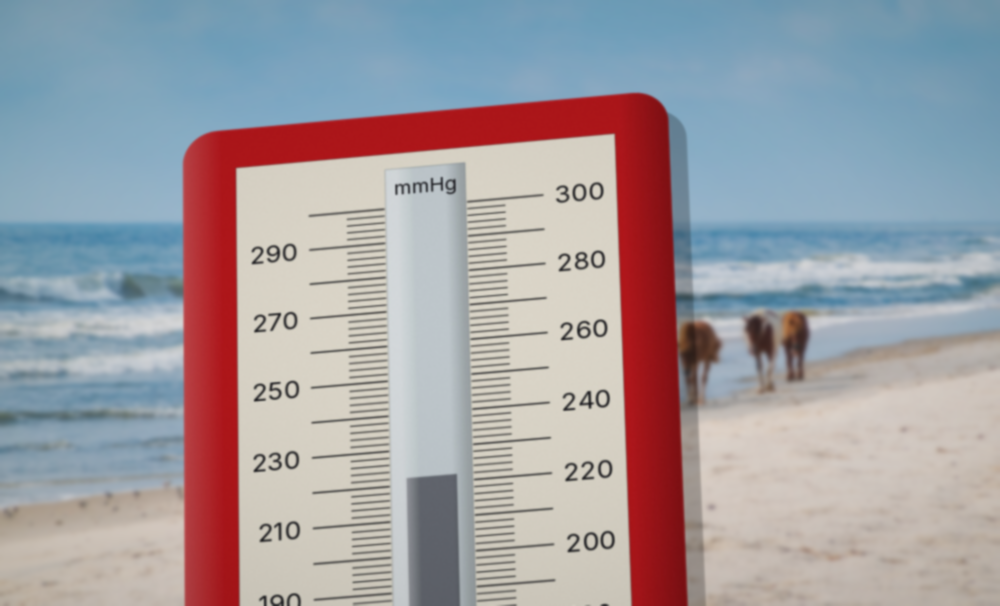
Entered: 222 mmHg
